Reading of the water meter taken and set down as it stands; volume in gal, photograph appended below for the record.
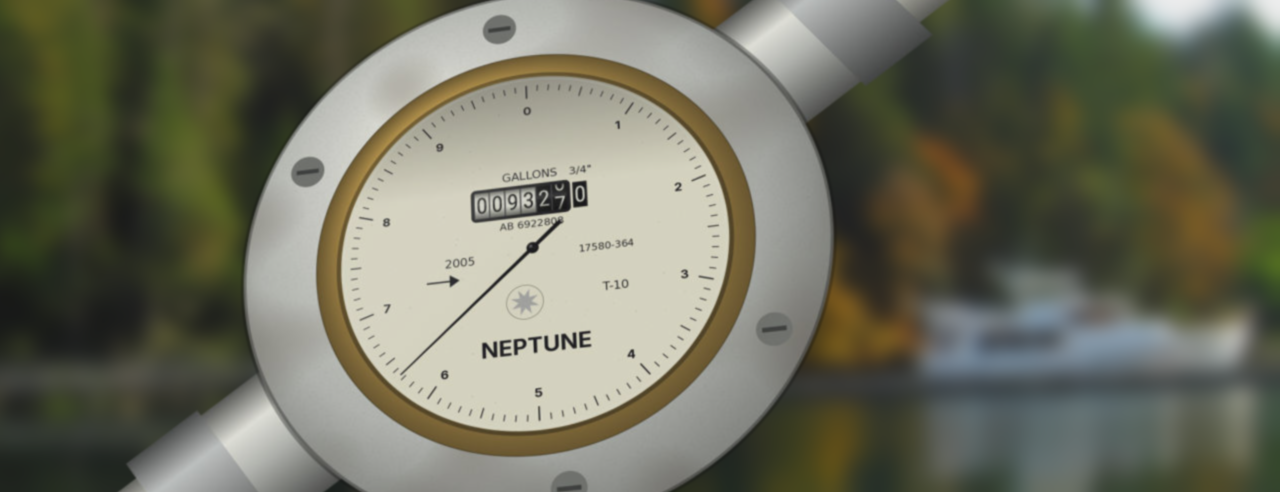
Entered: 93266.3 gal
